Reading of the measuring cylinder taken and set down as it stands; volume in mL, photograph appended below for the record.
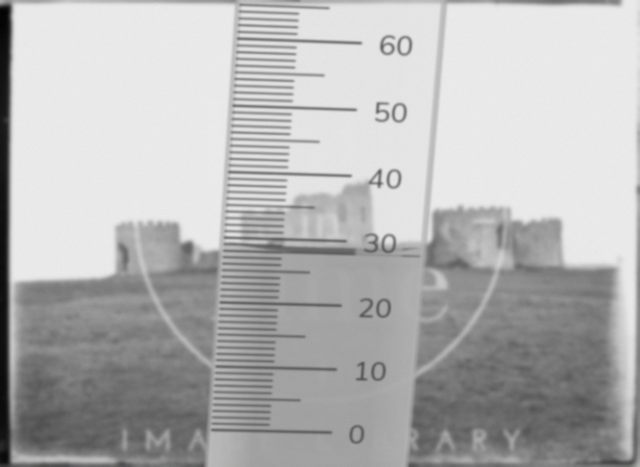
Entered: 28 mL
